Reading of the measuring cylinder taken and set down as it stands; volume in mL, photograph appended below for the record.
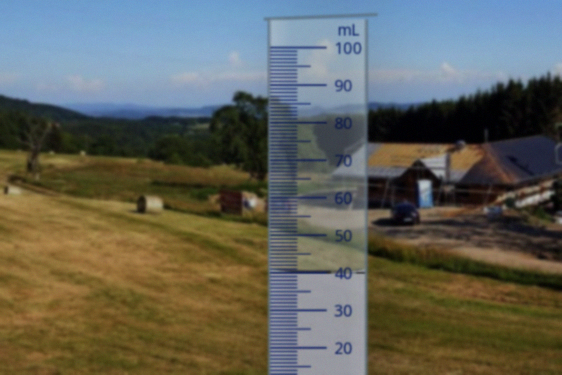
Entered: 40 mL
